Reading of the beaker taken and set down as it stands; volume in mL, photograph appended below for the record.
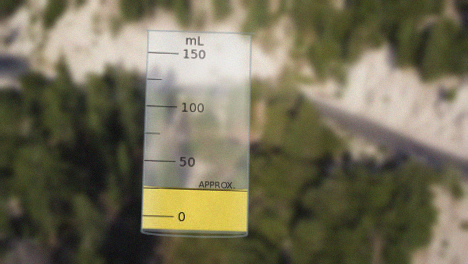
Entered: 25 mL
